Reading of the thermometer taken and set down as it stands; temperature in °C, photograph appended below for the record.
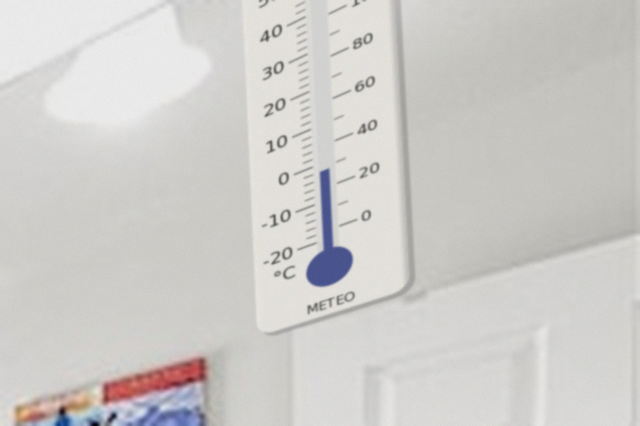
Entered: -2 °C
